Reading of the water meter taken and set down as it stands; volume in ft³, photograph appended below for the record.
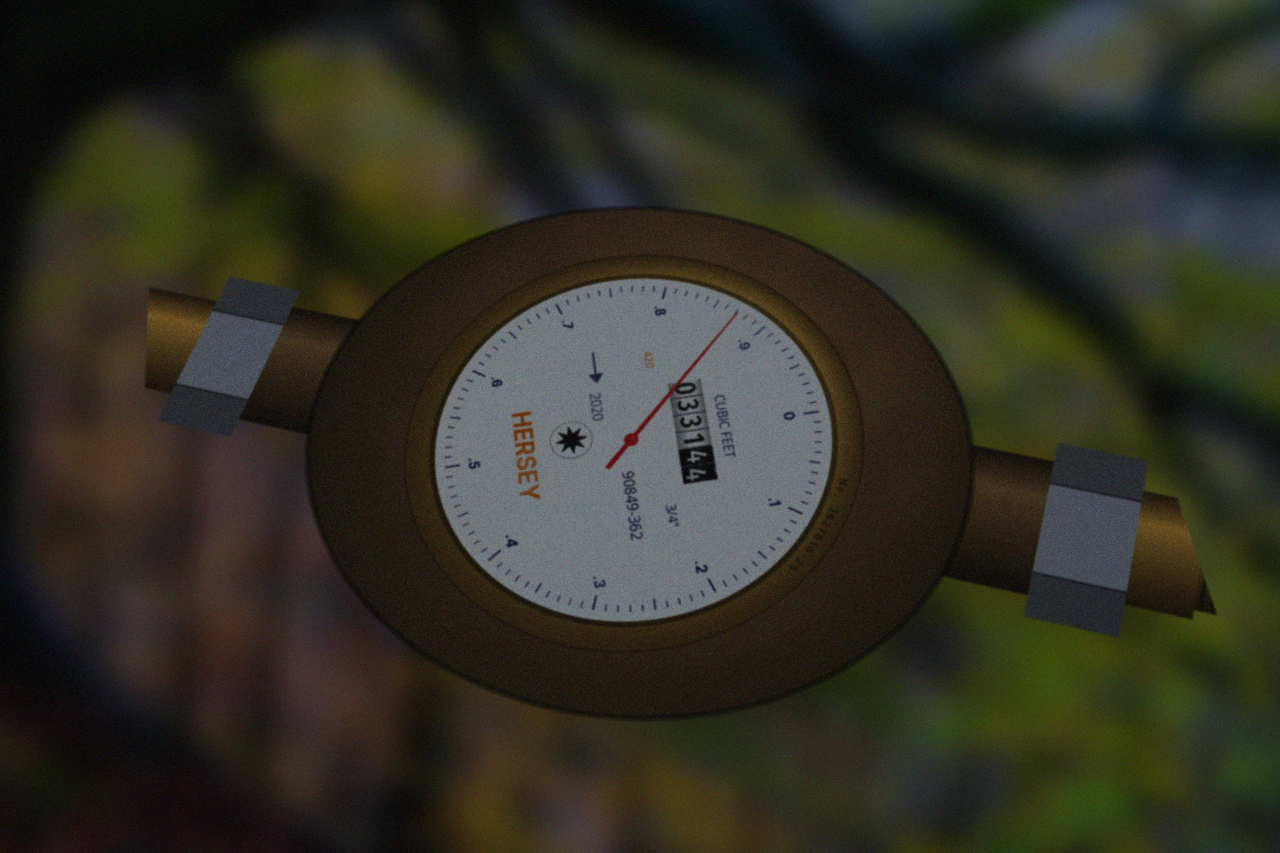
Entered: 33143.87 ft³
